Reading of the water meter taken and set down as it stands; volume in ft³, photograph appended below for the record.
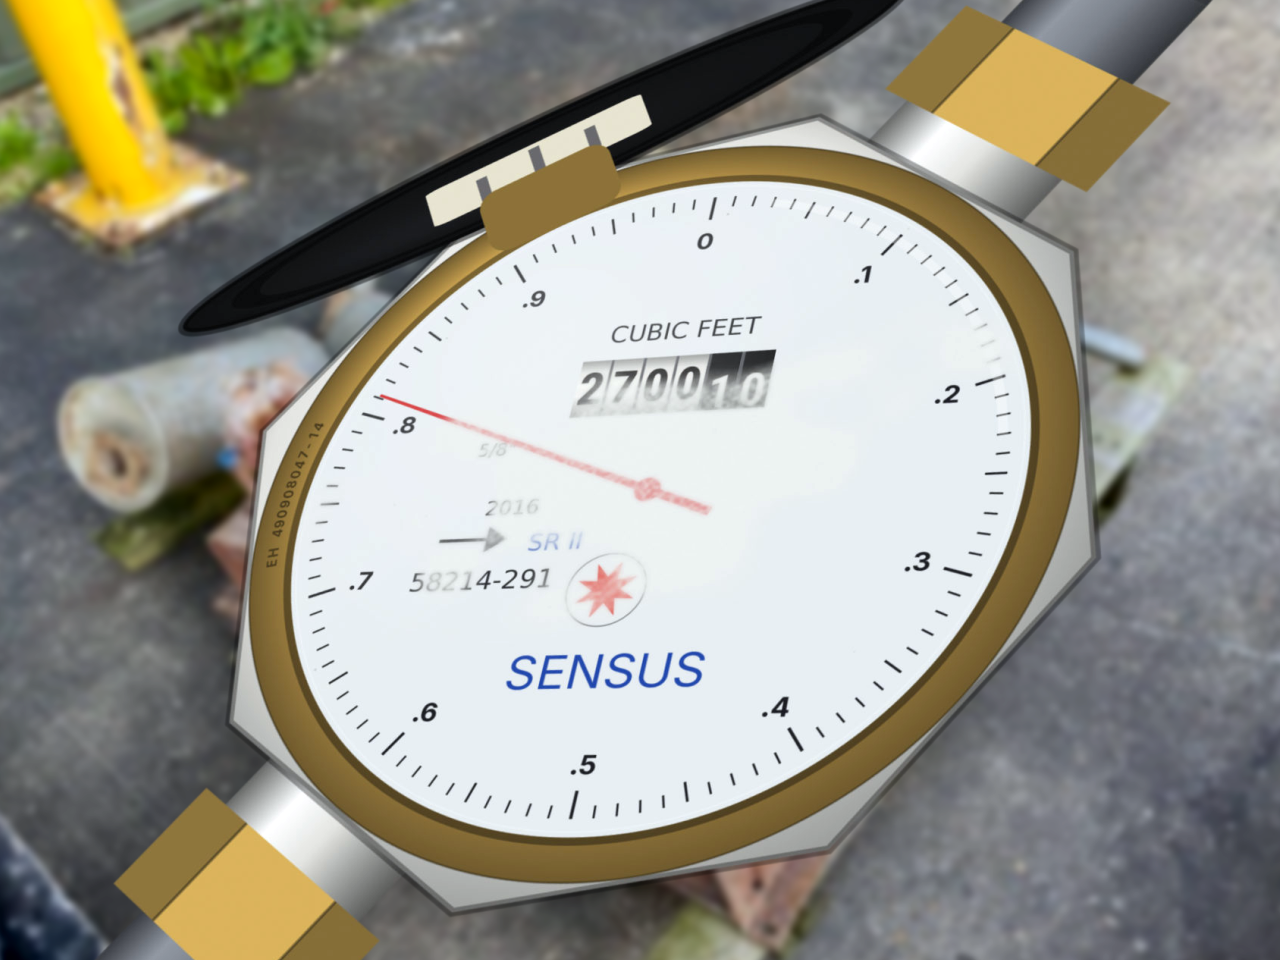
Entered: 270009.81 ft³
